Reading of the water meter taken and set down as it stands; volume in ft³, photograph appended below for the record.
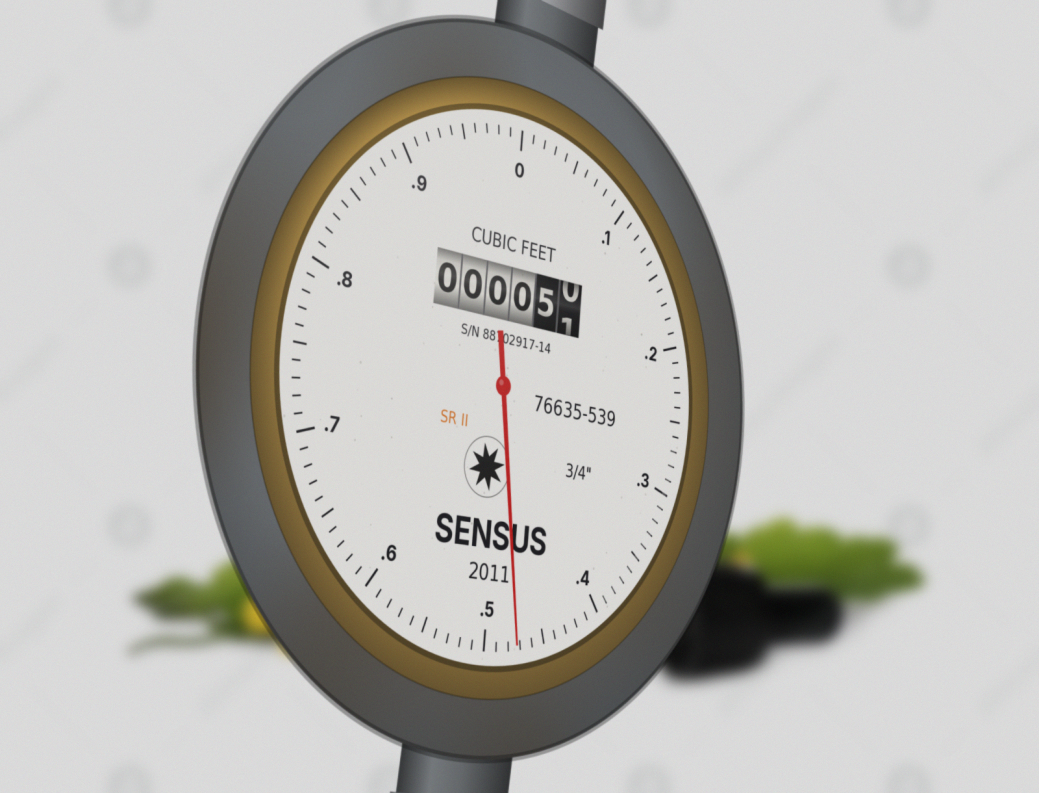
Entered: 50.47 ft³
